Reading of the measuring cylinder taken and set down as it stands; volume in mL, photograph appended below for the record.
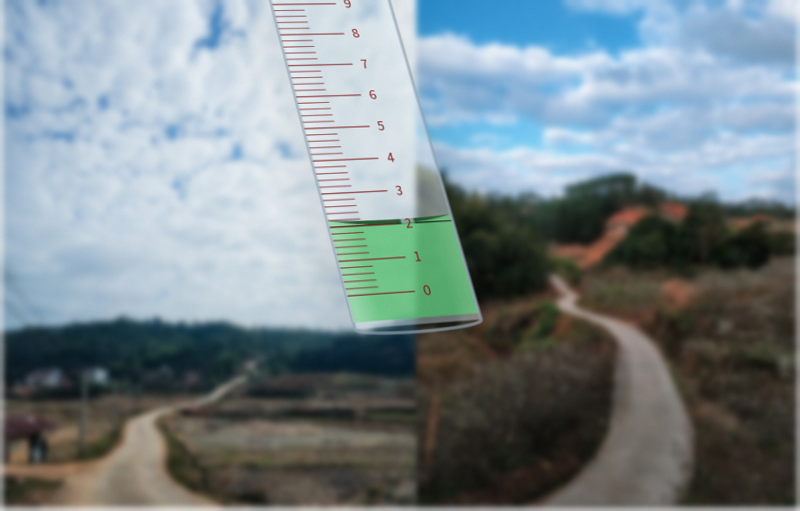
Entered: 2 mL
